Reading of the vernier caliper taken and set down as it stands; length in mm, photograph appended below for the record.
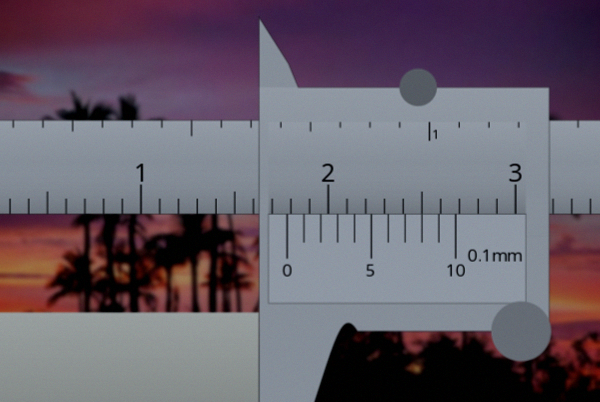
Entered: 17.8 mm
